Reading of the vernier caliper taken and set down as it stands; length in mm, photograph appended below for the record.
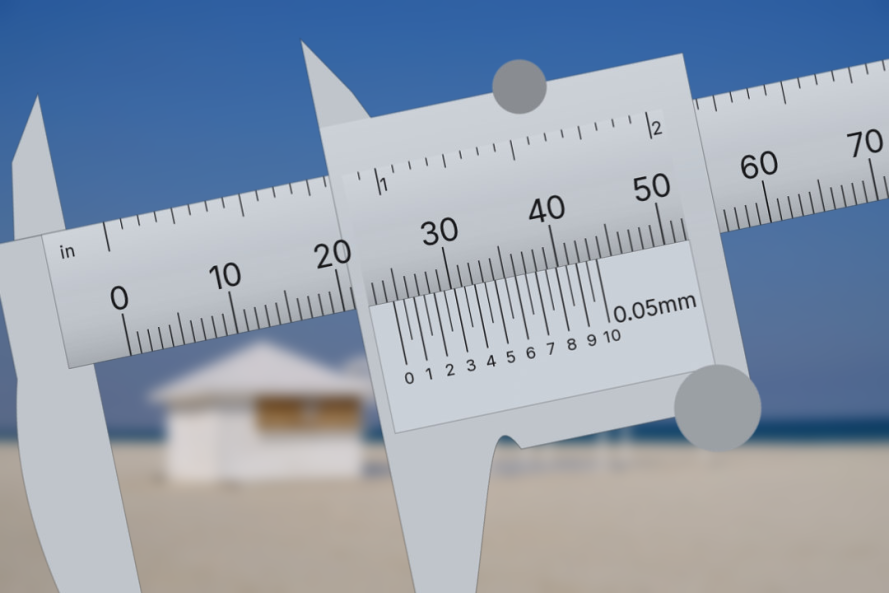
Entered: 24.6 mm
